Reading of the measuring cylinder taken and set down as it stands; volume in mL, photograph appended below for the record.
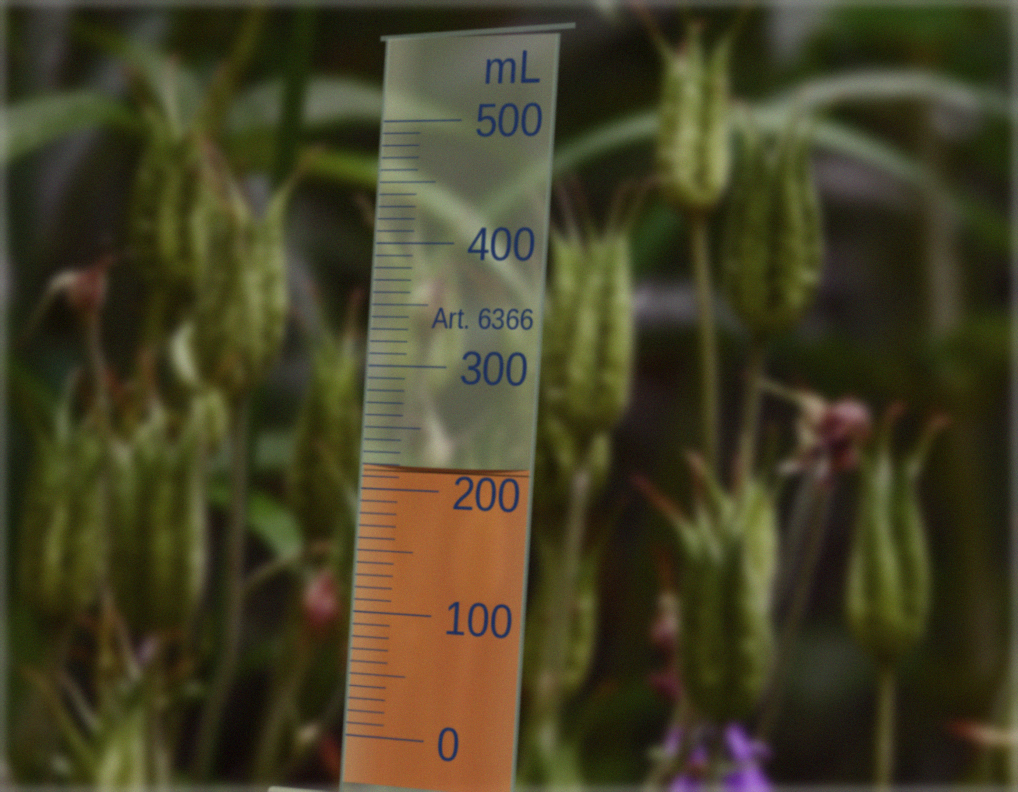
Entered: 215 mL
